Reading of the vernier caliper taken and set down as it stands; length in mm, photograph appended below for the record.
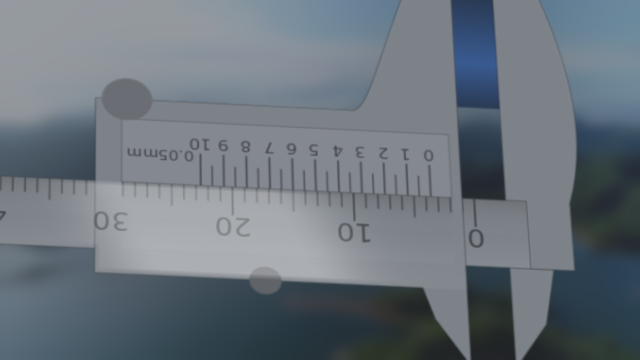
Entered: 3.6 mm
